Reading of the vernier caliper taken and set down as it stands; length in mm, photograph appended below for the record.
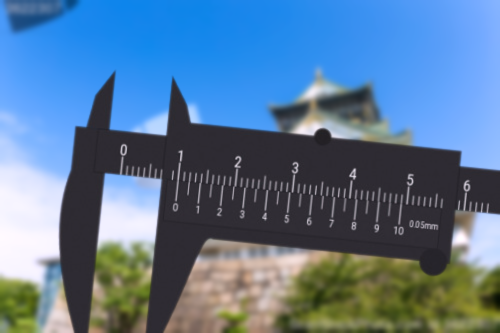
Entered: 10.0 mm
